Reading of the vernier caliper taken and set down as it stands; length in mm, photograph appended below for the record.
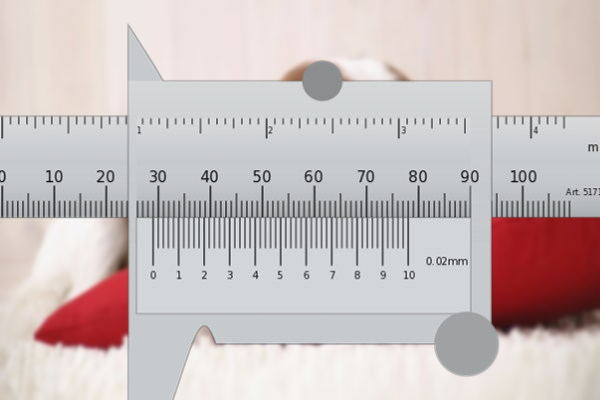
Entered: 29.0 mm
